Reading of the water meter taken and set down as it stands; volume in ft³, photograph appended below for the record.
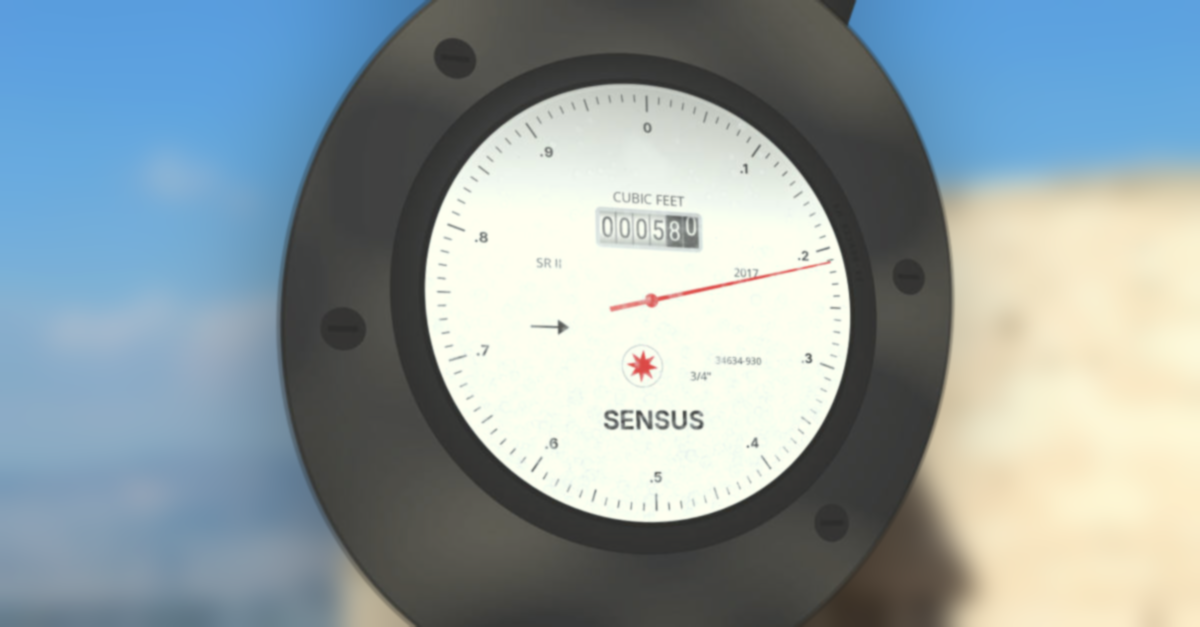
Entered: 580.21 ft³
